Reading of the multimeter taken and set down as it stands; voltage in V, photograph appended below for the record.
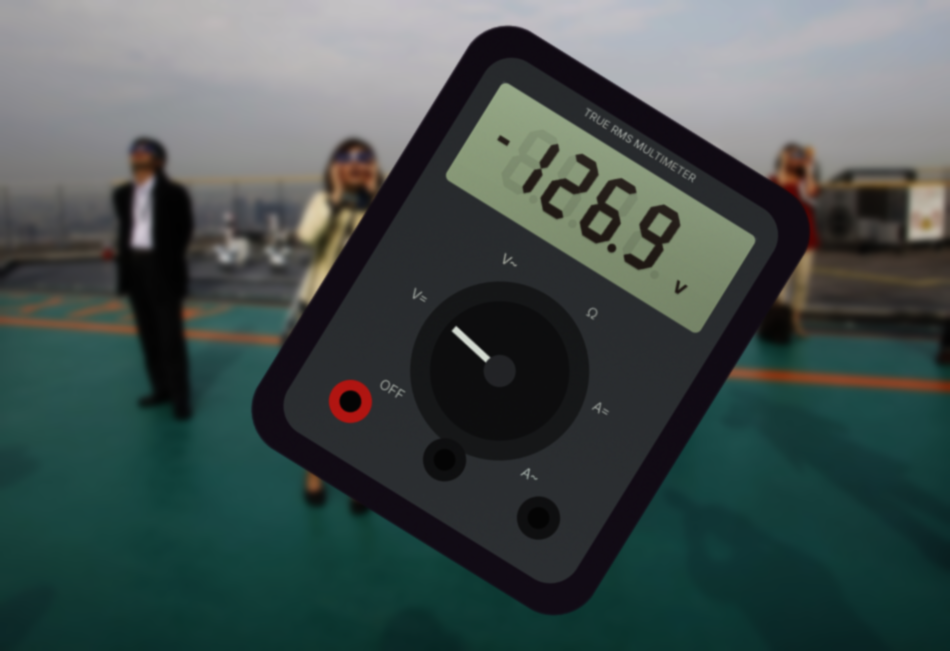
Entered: -126.9 V
